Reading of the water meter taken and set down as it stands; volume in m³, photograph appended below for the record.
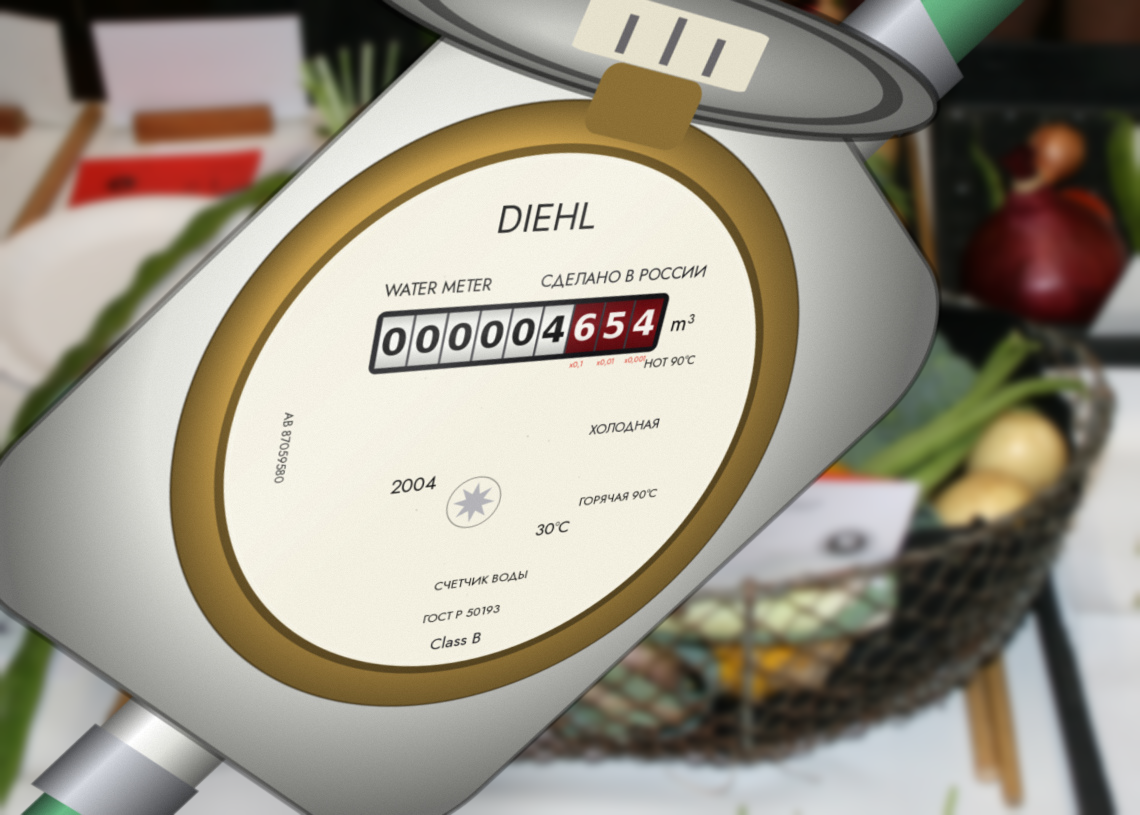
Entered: 4.654 m³
